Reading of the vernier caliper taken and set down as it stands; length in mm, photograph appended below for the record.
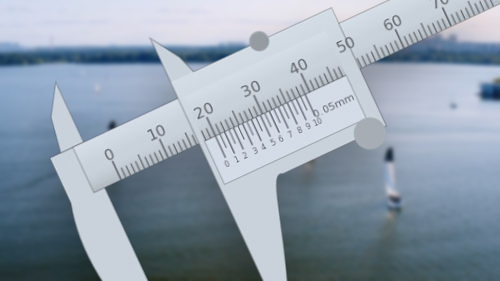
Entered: 20.0 mm
